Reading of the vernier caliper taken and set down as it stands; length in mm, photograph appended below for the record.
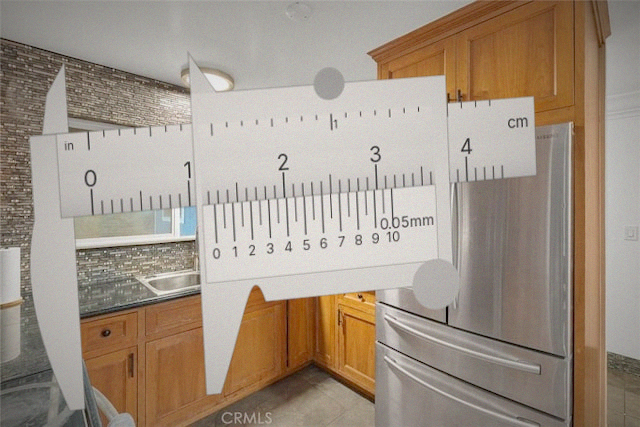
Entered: 12.6 mm
